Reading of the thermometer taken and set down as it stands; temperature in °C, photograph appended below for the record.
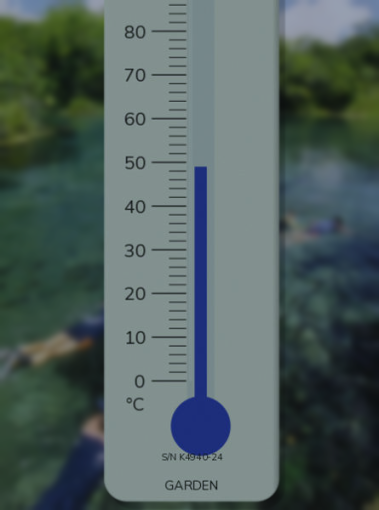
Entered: 49 °C
